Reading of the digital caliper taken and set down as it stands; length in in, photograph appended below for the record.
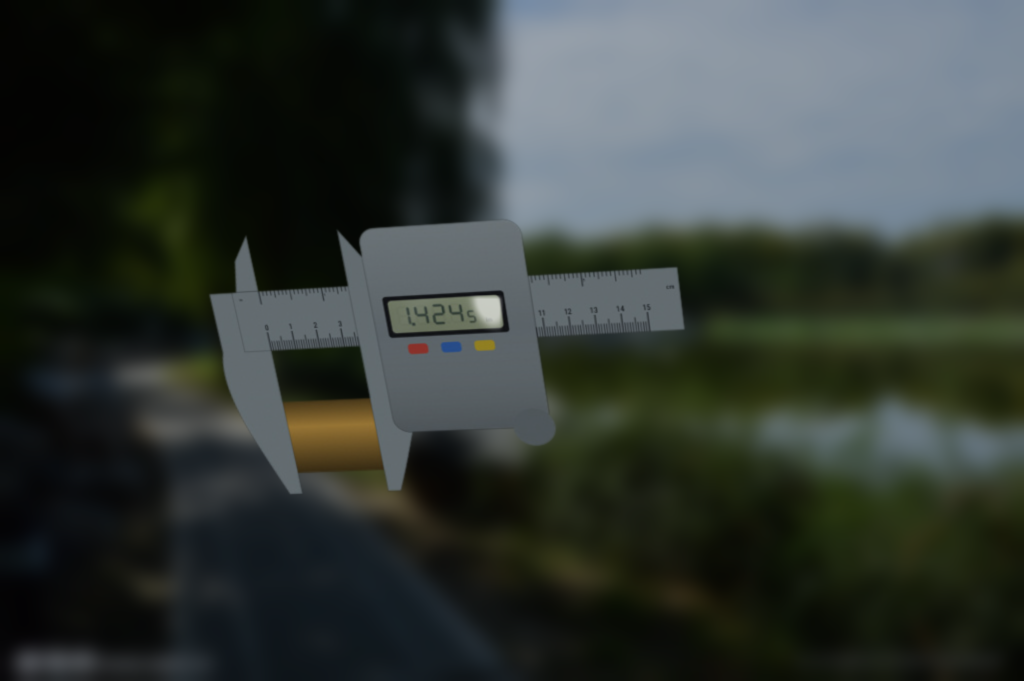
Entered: 1.4245 in
